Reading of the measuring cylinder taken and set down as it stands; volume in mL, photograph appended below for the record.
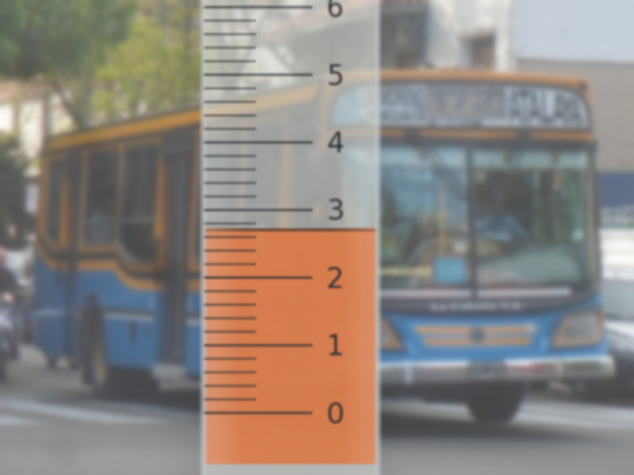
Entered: 2.7 mL
